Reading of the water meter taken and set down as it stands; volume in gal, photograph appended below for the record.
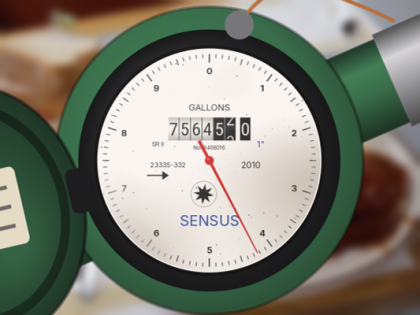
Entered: 7564524.2 gal
